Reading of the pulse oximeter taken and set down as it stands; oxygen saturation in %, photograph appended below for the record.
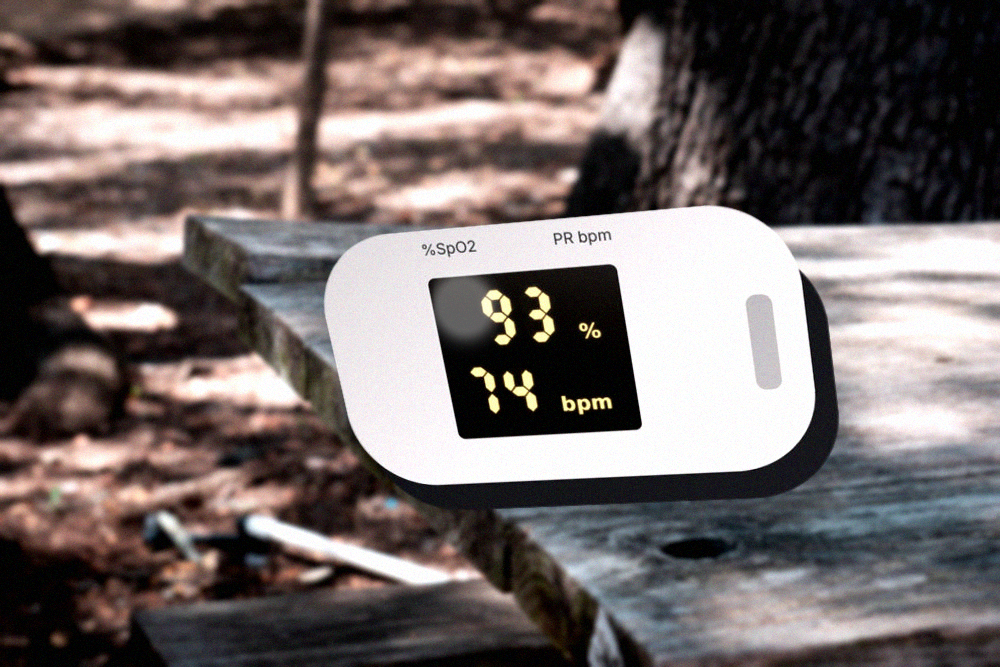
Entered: 93 %
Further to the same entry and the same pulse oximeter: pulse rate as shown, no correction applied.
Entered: 74 bpm
